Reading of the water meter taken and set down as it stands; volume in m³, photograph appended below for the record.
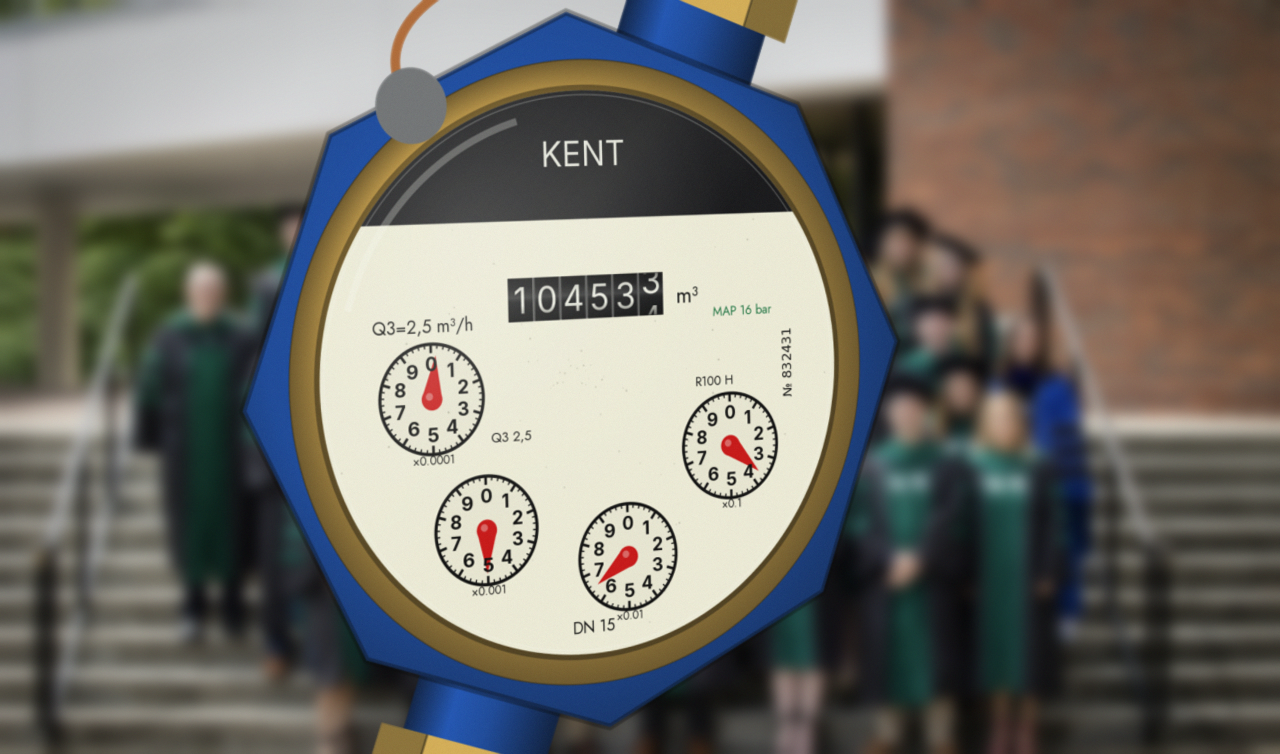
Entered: 104533.3650 m³
